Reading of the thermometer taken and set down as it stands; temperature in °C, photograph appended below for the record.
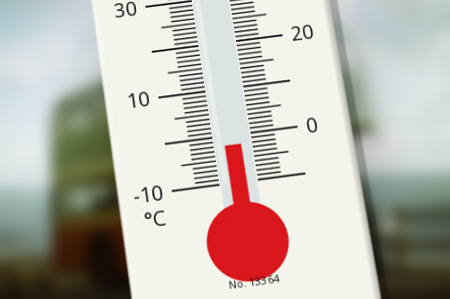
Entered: -2 °C
